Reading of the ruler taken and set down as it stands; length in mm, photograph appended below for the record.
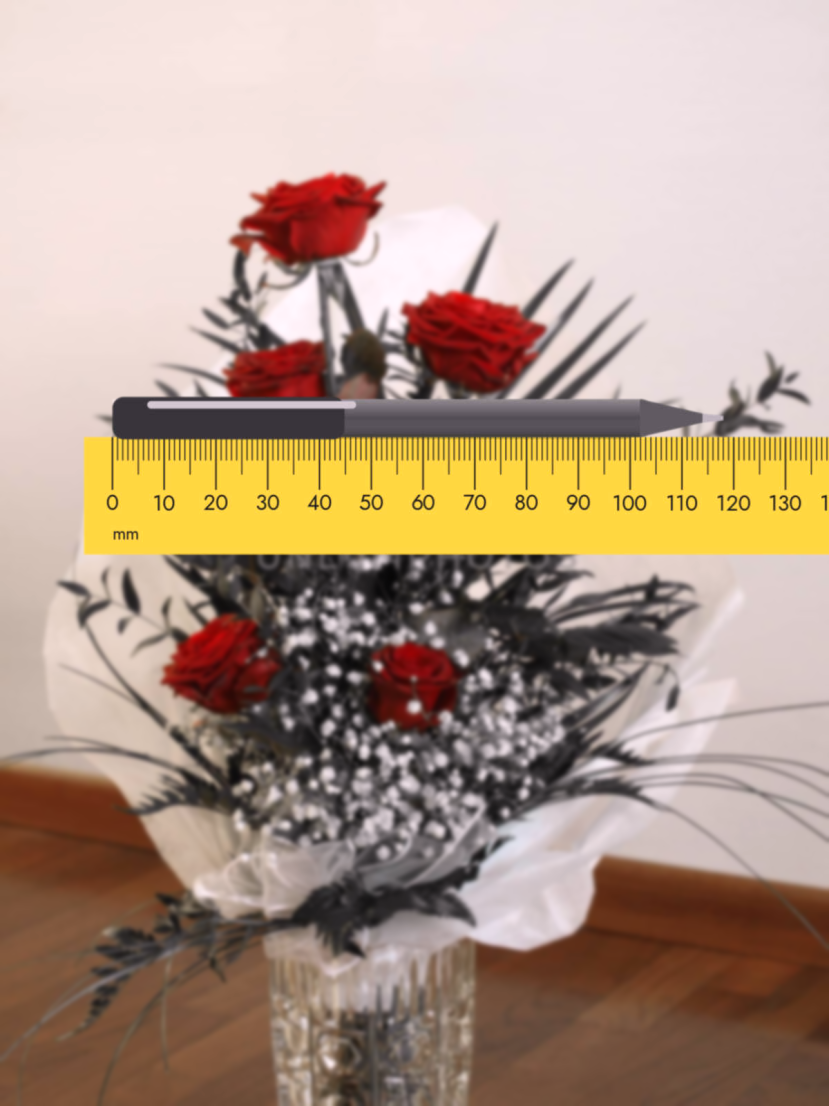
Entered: 118 mm
